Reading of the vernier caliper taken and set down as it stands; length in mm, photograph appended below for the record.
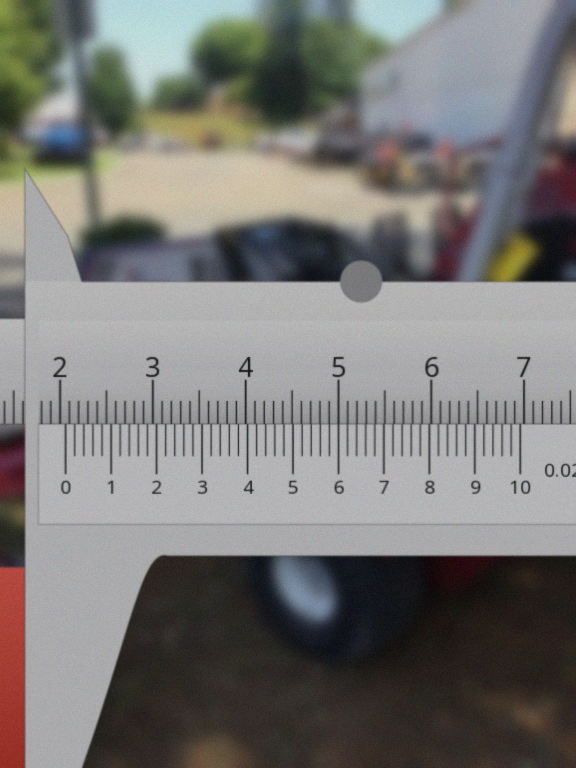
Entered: 20.6 mm
